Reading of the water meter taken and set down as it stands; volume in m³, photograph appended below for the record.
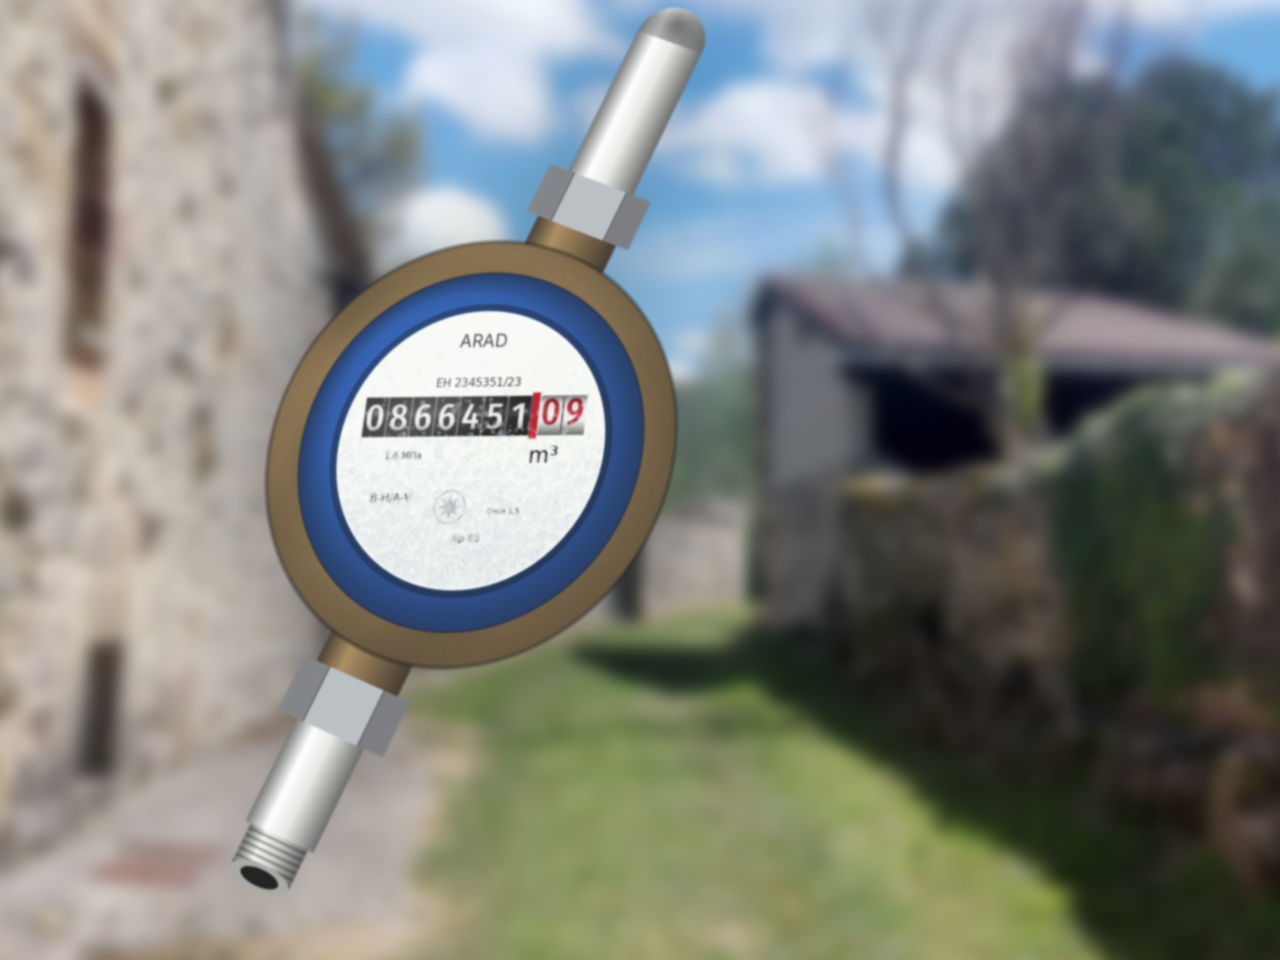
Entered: 866451.09 m³
